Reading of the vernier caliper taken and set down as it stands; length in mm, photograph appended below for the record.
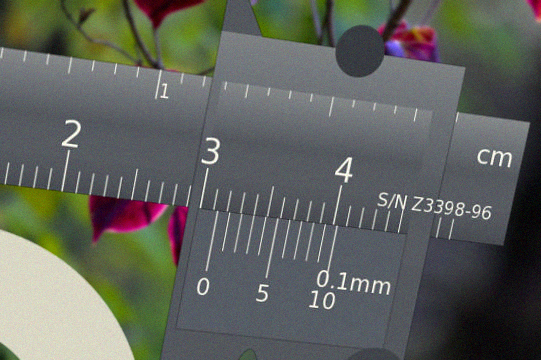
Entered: 31.3 mm
